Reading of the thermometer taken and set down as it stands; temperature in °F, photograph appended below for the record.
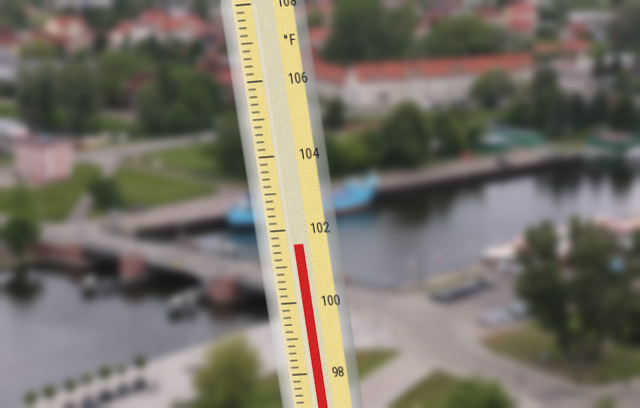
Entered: 101.6 °F
